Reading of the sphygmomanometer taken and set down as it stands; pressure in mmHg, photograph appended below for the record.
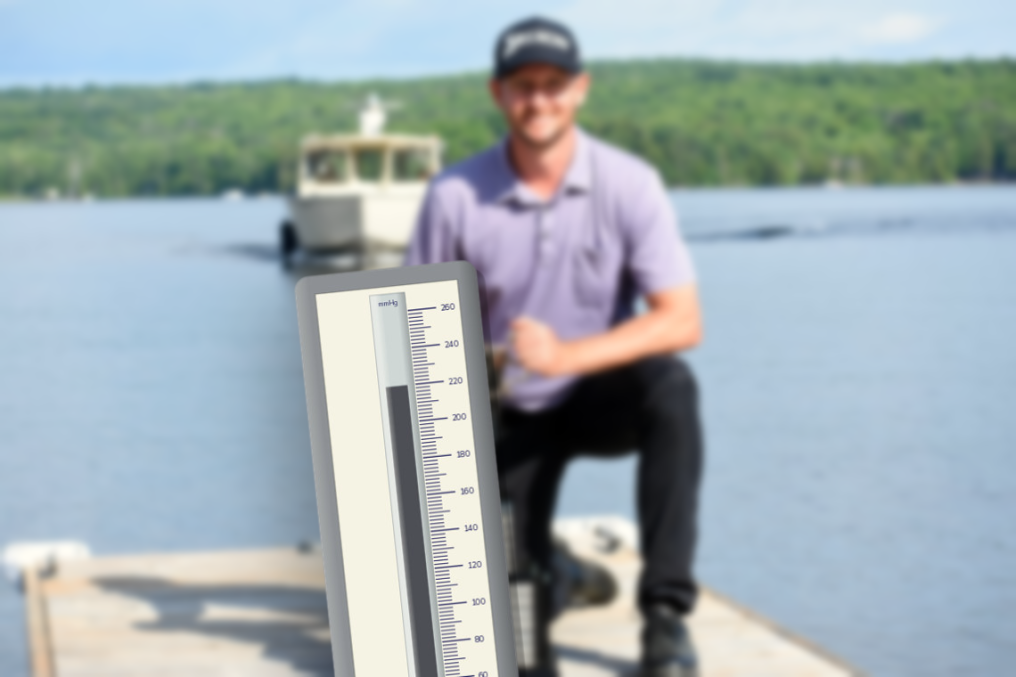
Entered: 220 mmHg
